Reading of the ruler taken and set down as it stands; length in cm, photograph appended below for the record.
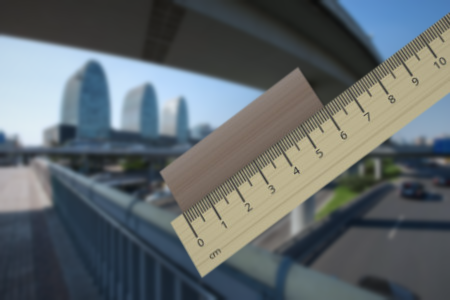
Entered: 6 cm
